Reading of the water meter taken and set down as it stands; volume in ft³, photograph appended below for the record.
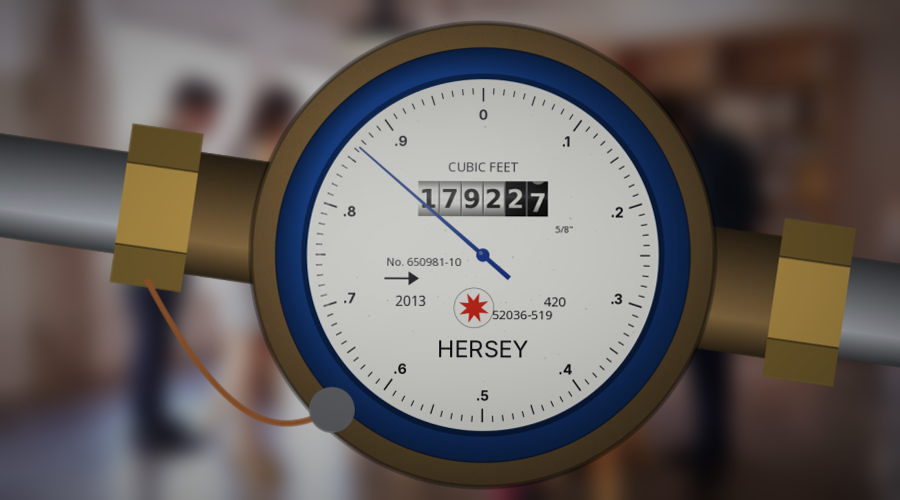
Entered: 179226.86 ft³
